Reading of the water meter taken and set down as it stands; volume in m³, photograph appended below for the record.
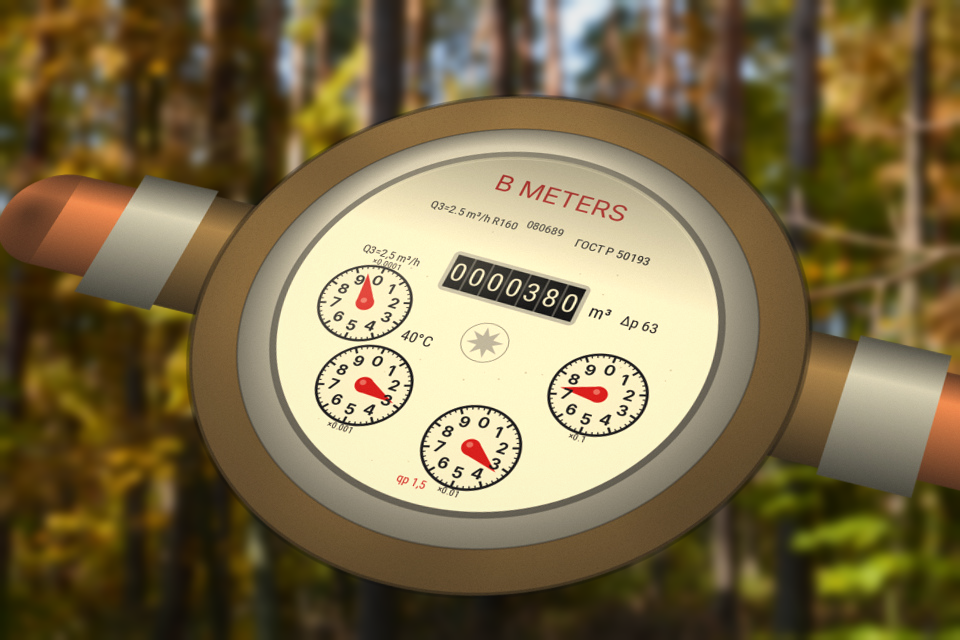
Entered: 380.7329 m³
